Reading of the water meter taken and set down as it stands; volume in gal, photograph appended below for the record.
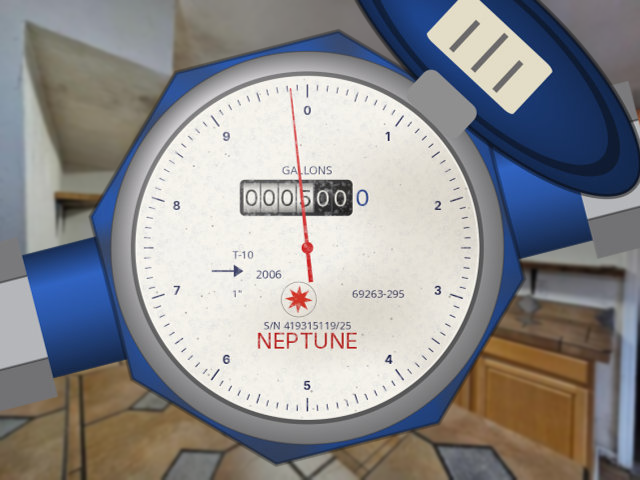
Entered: 4999.8 gal
